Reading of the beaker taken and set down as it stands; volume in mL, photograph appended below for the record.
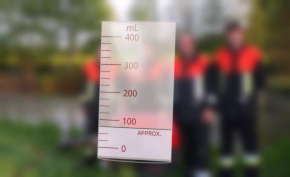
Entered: 75 mL
